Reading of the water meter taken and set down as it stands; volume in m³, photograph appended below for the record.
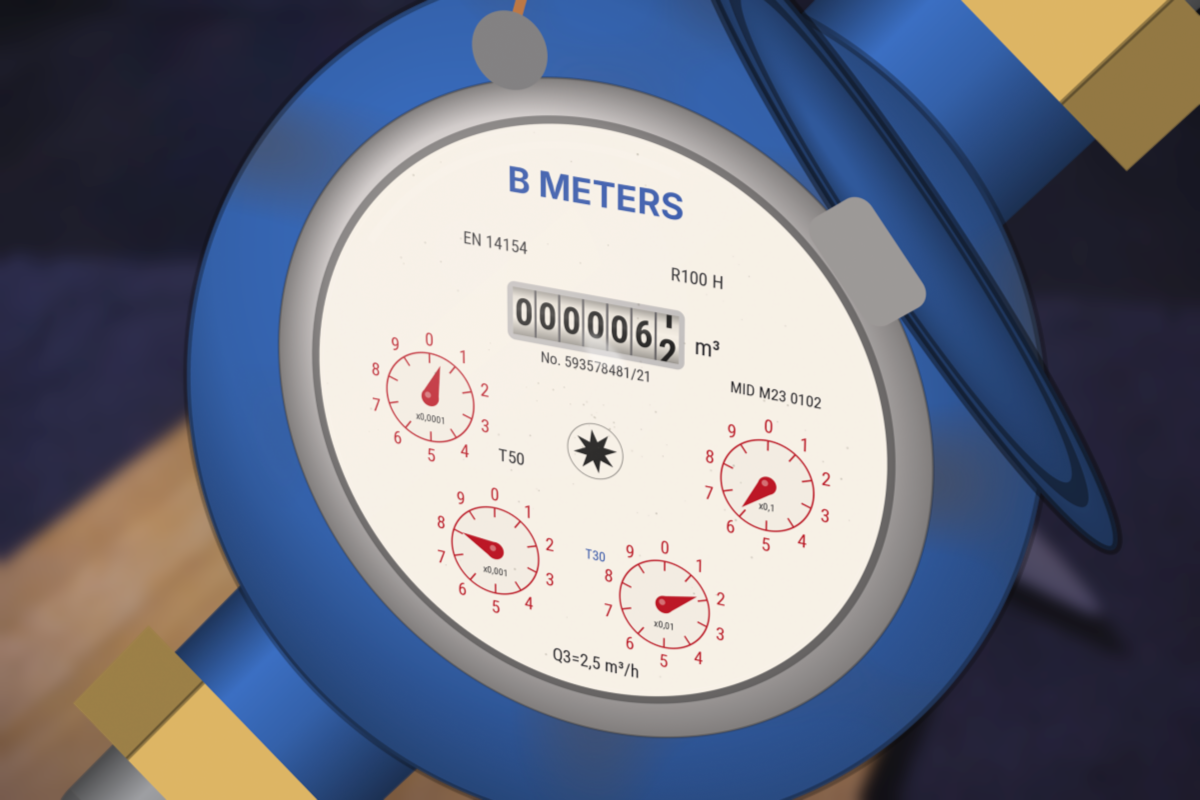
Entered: 61.6180 m³
